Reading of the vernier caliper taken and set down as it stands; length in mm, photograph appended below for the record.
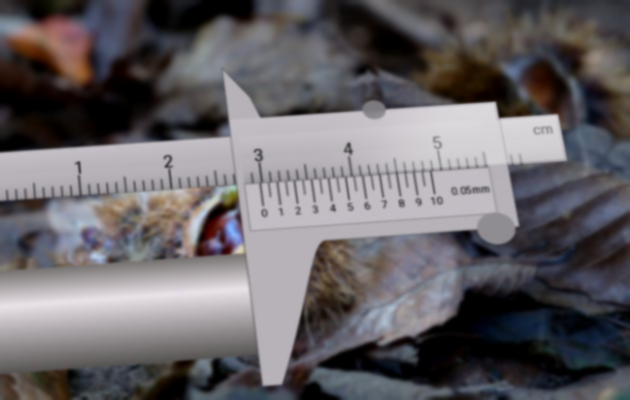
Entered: 29.8 mm
